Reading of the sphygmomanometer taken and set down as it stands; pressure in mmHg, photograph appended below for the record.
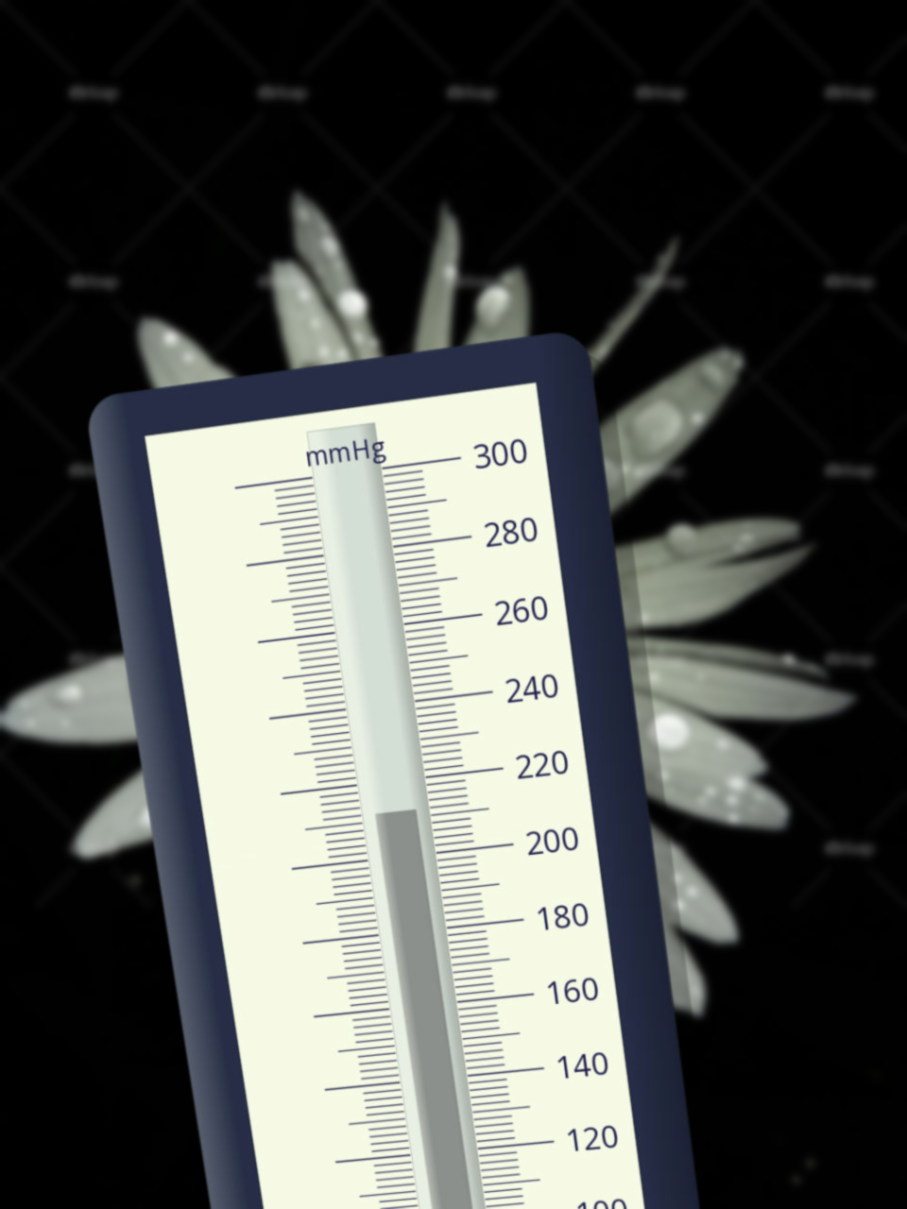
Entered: 212 mmHg
